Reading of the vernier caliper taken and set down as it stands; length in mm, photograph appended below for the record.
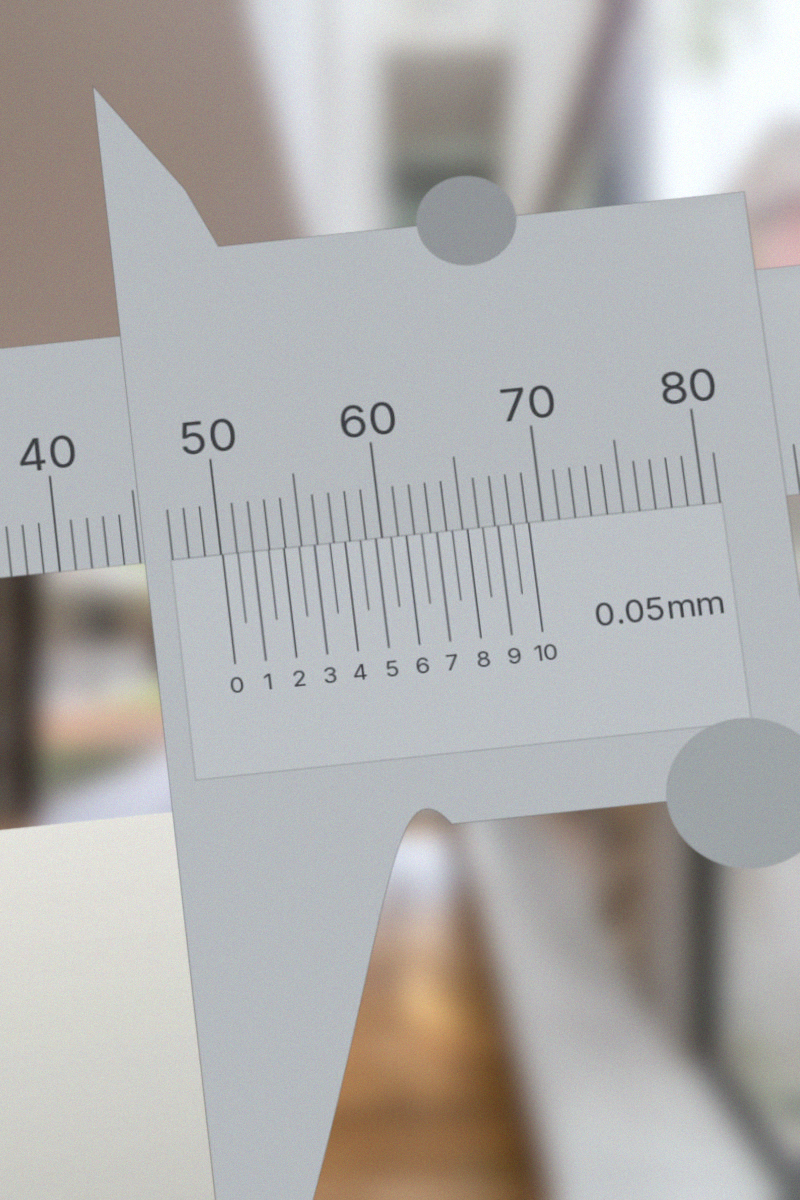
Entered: 50.1 mm
